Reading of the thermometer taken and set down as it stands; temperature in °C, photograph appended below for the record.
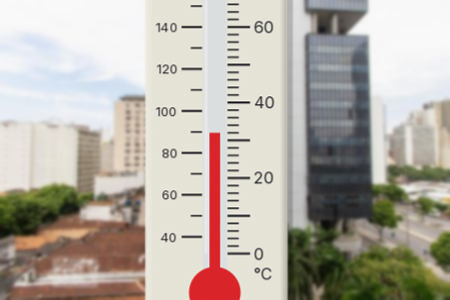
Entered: 32 °C
